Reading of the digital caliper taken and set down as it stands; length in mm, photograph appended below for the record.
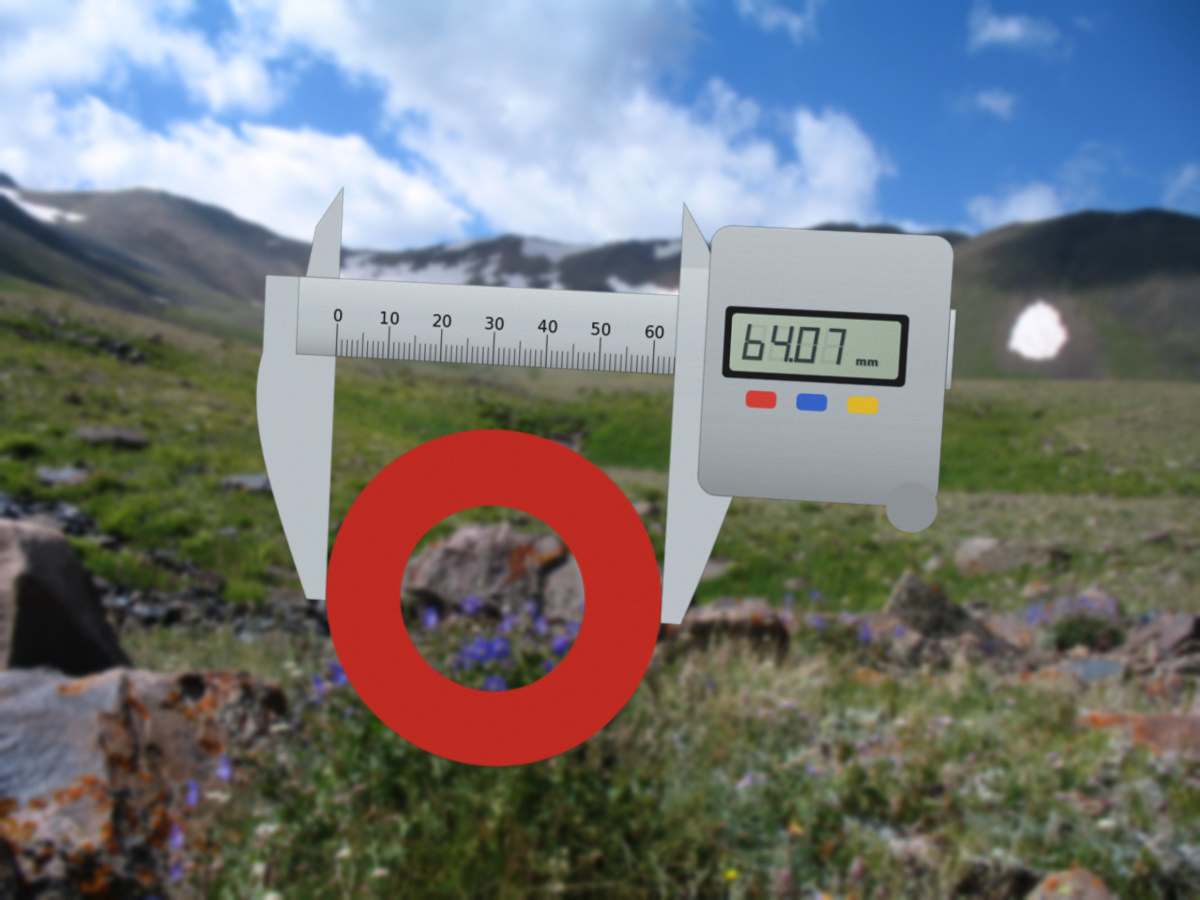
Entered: 64.07 mm
